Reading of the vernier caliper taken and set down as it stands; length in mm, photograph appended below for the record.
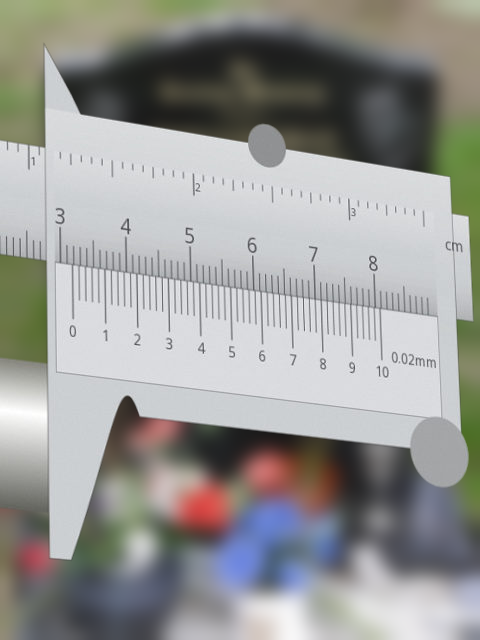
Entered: 31.8 mm
